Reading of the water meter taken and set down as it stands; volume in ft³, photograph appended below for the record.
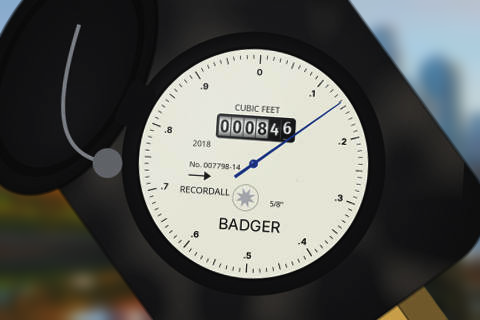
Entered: 846.14 ft³
